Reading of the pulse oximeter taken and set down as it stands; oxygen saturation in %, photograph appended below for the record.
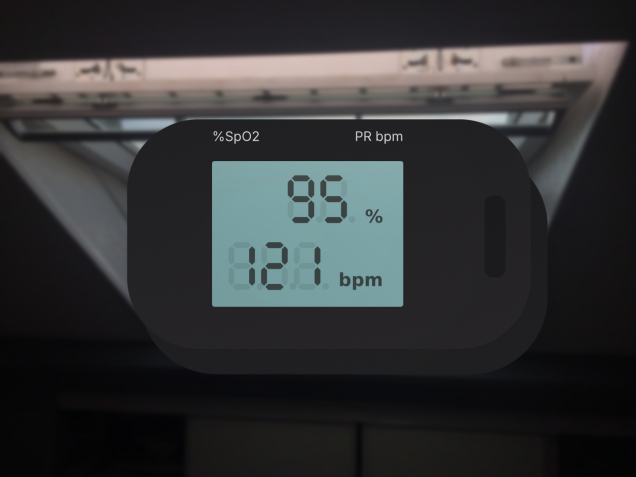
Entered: 95 %
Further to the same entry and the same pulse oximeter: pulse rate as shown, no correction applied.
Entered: 121 bpm
